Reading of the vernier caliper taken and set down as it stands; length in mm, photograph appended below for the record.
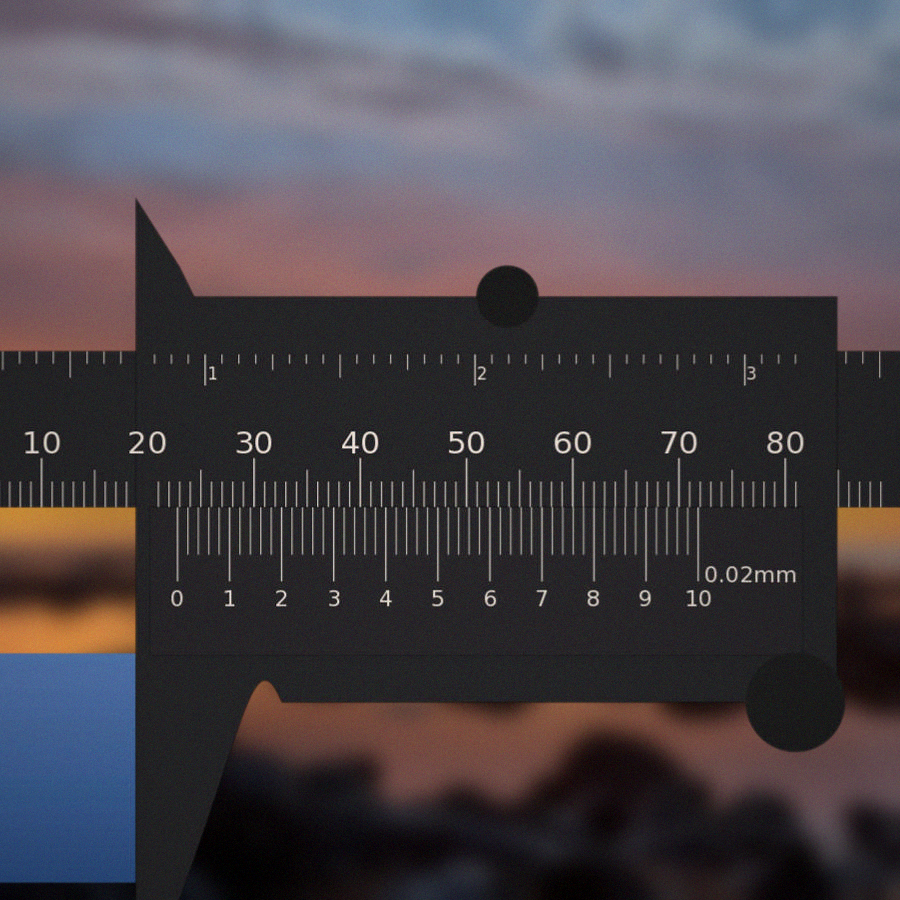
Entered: 22.8 mm
